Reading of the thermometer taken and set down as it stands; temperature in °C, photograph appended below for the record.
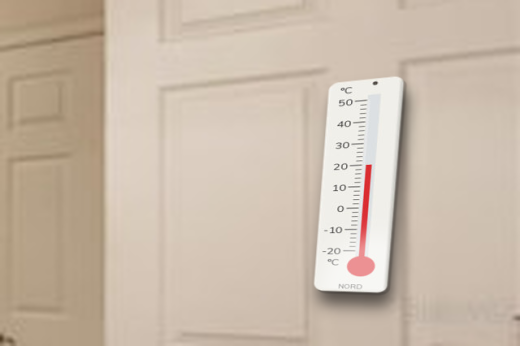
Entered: 20 °C
